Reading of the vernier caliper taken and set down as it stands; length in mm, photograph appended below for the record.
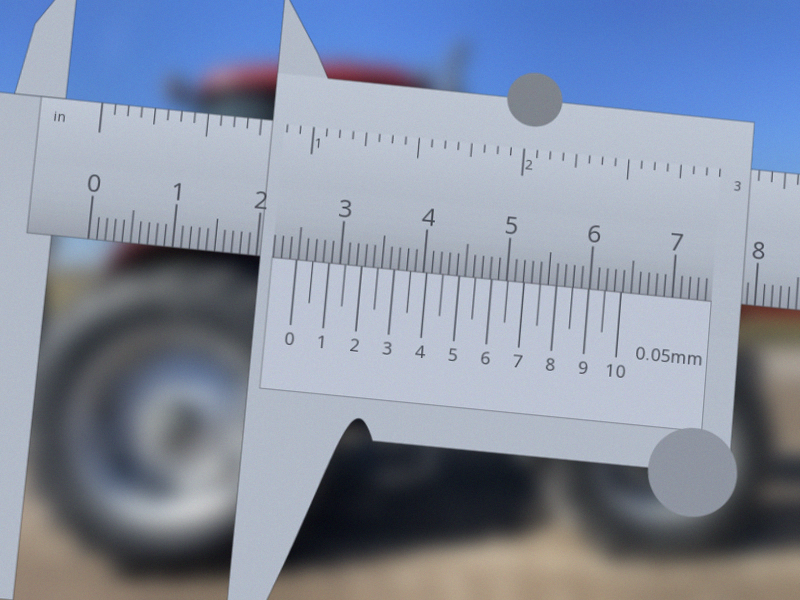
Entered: 24.8 mm
